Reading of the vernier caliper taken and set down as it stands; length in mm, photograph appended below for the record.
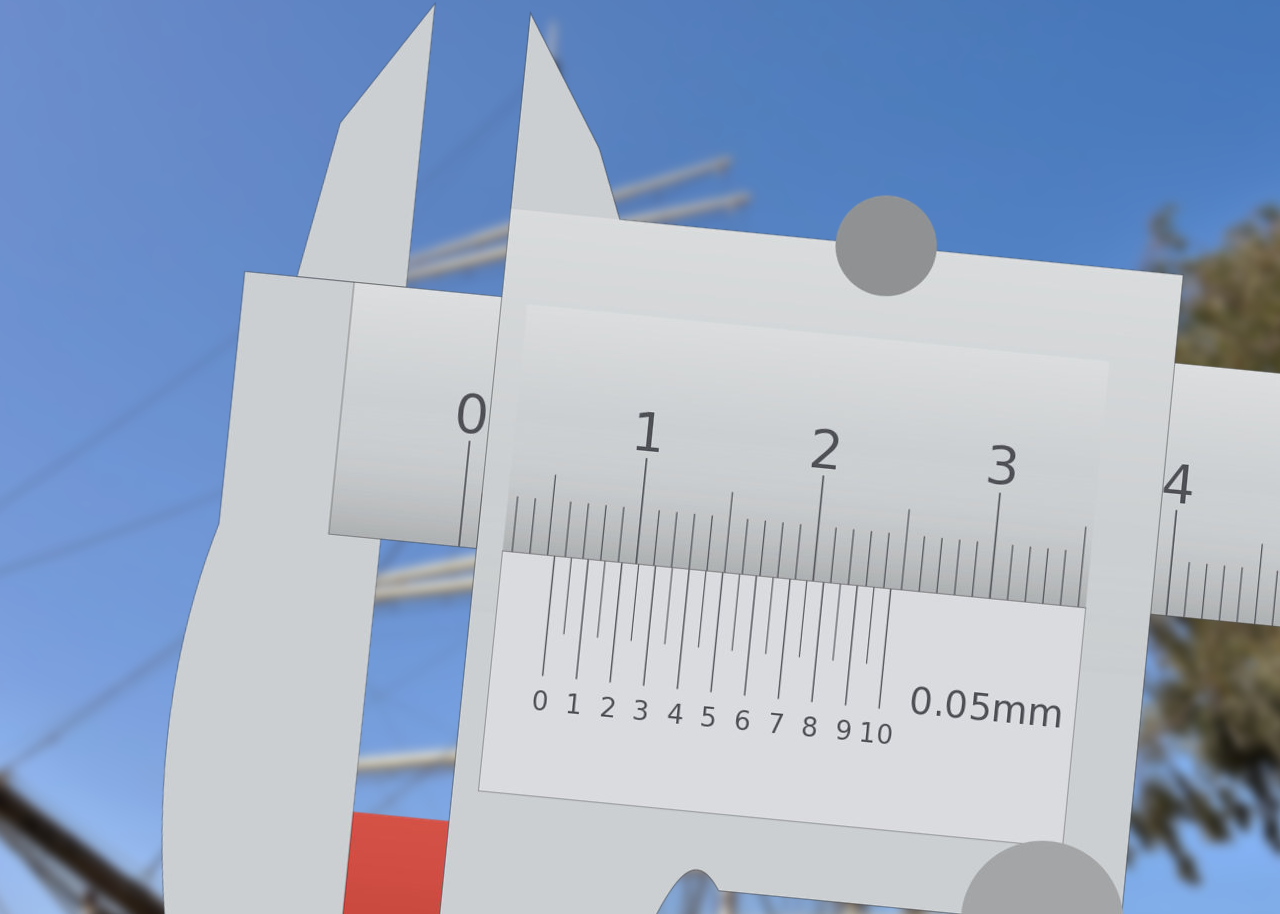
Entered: 5.4 mm
